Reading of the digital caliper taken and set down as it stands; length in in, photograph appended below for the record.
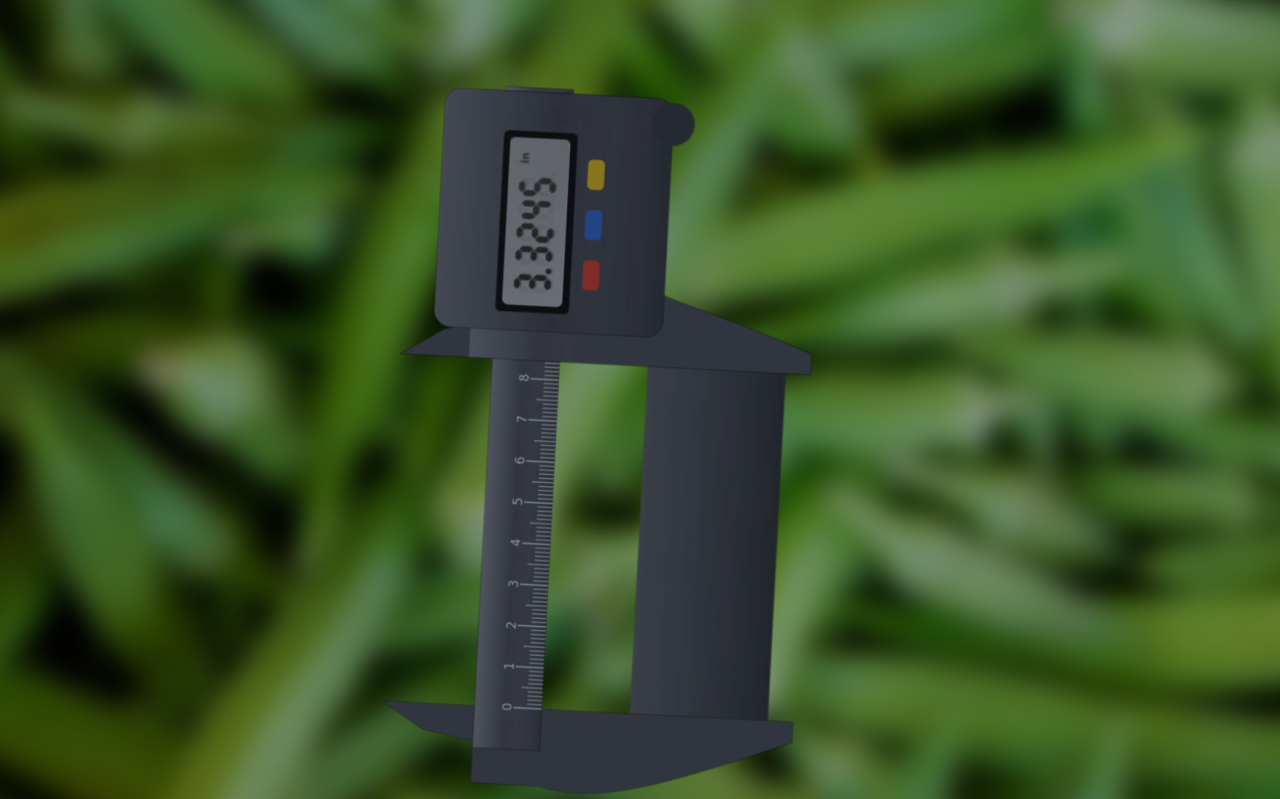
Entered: 3.3245 in
